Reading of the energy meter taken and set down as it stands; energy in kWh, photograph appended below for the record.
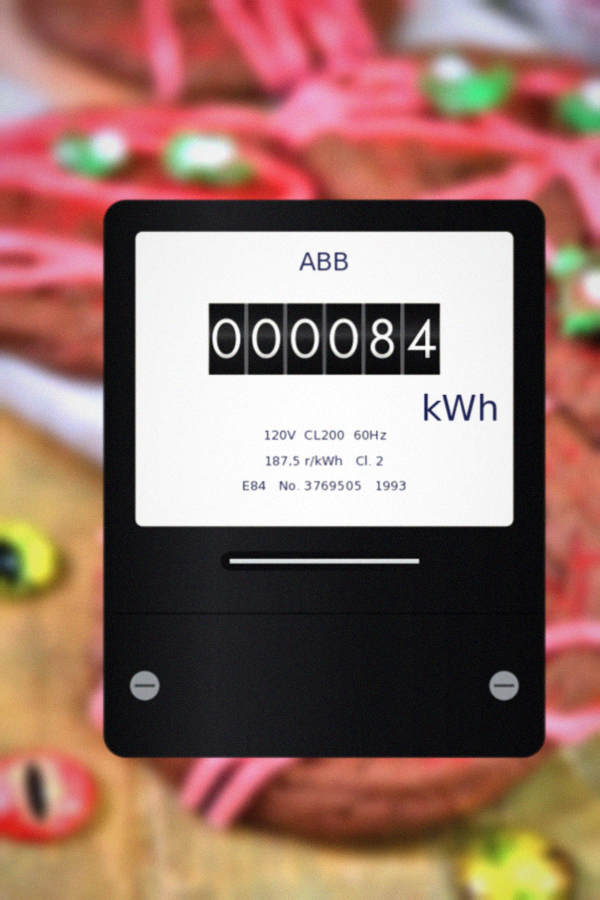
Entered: 84 kWh
